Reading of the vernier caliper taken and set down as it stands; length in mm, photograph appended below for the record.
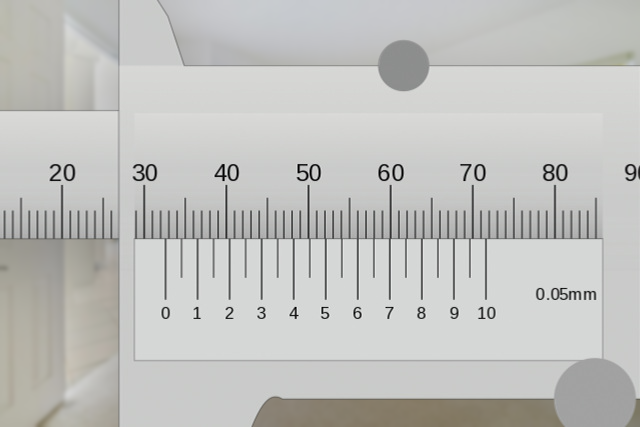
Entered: 32.6 mm
